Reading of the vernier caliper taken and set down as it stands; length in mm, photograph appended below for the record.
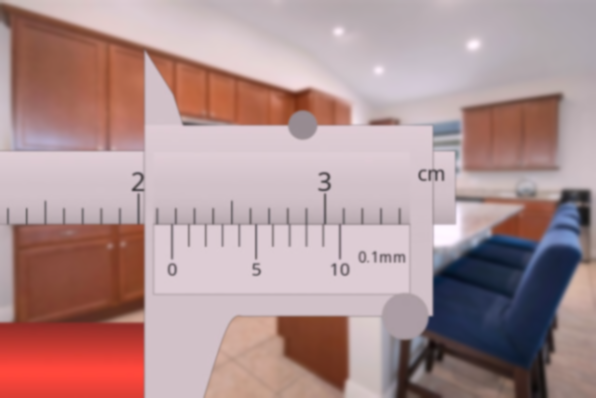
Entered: 21.8 mm
